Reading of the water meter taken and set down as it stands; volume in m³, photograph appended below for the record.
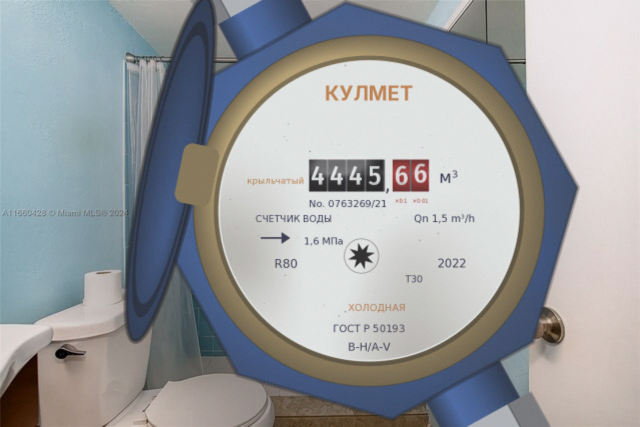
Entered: 4445.66 m³
